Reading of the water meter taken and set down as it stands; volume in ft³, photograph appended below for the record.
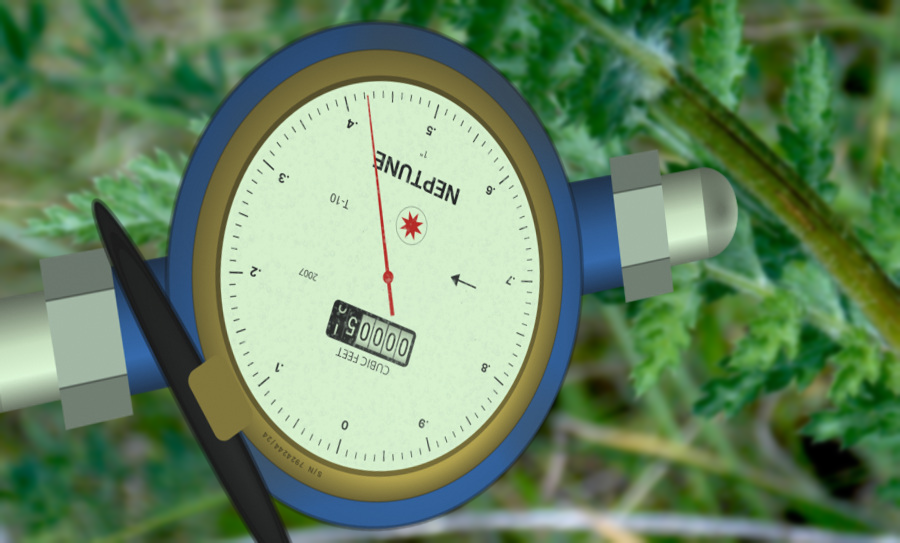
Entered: 51.42 ft³
